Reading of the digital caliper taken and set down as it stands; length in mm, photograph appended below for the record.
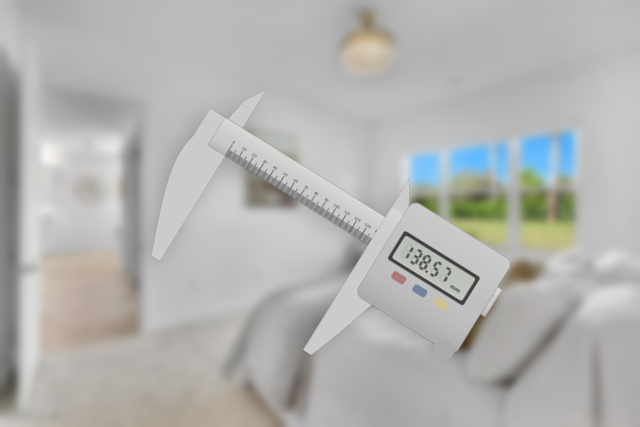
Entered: 138.57 mm
